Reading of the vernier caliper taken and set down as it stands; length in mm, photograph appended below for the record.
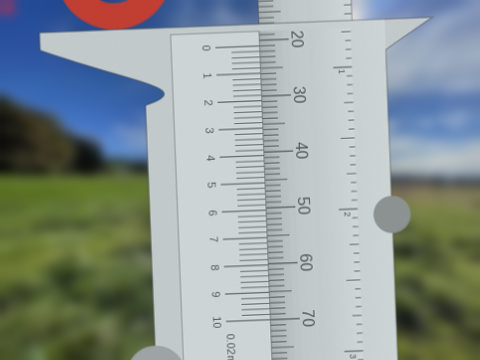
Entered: 21.0 mm
